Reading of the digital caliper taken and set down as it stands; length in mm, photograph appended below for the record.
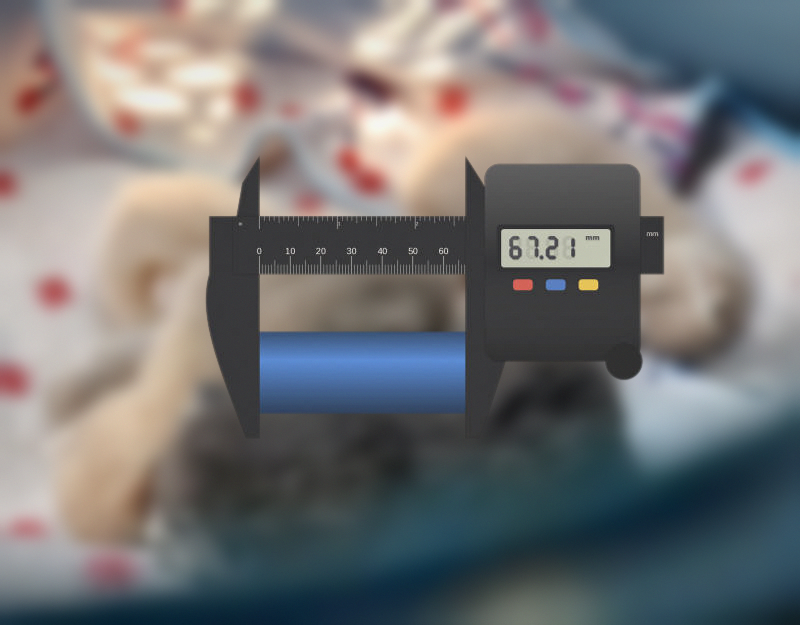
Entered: 67.21 mm
